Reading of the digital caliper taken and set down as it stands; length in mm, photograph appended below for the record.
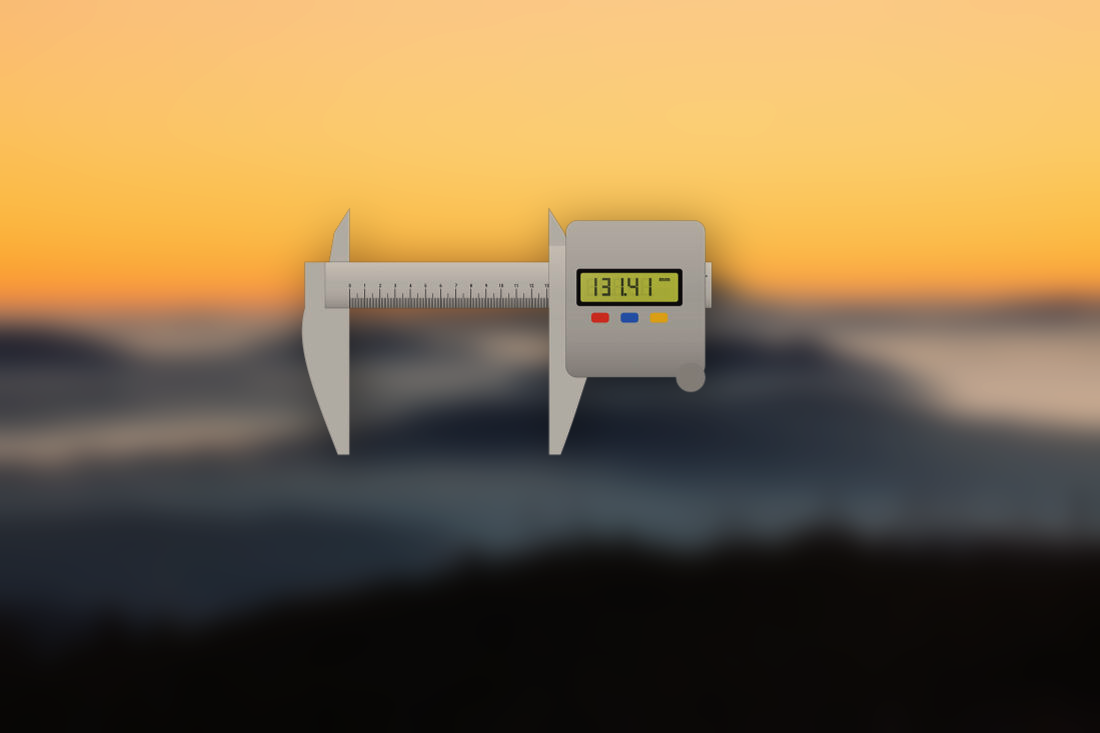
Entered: 131.41 mm
